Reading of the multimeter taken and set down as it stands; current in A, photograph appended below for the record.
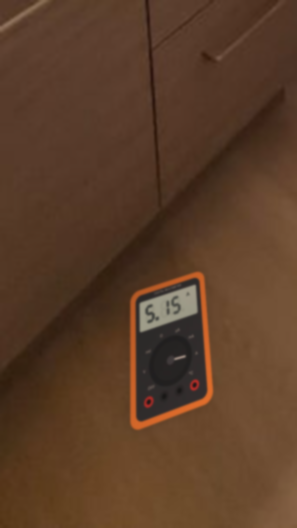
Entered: 5.15 A
